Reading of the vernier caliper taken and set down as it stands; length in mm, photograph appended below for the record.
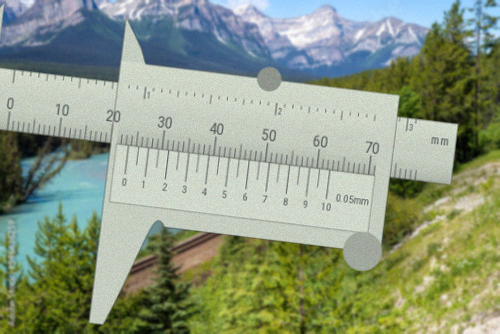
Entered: 23.5 mm
